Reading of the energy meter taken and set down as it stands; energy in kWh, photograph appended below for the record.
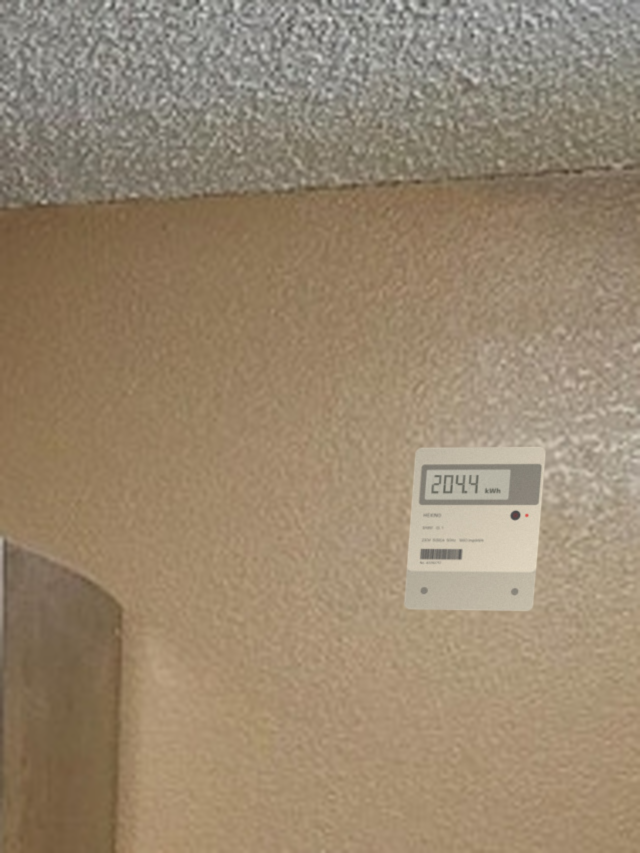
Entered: 204.4 kWh
